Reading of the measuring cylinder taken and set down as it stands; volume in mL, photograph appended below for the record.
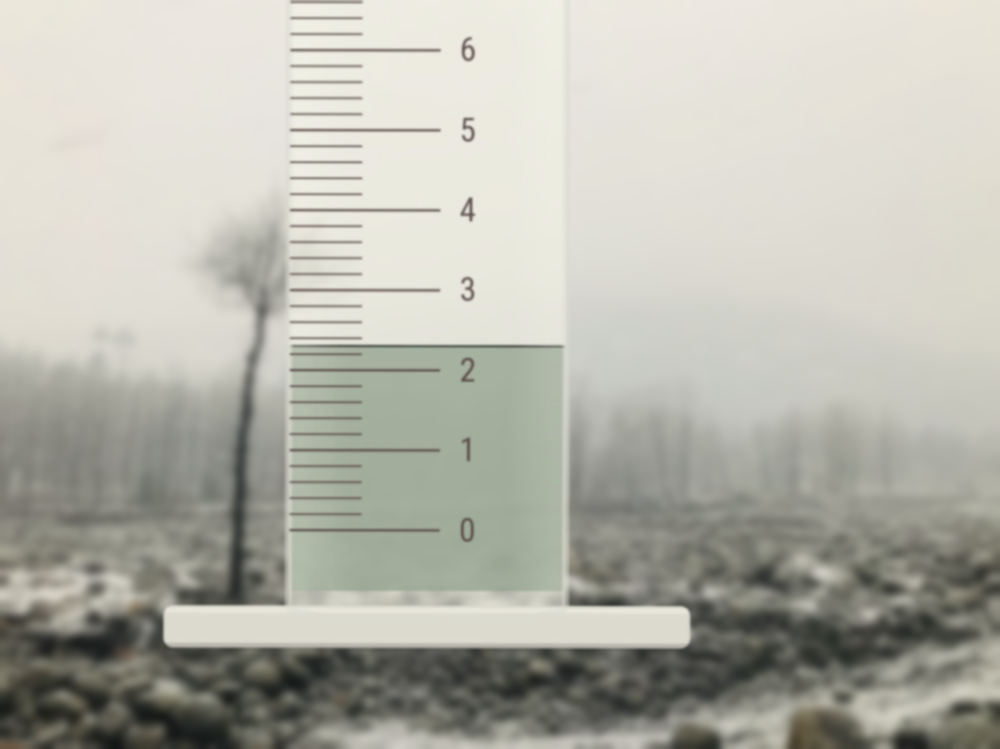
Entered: 2.3 mL
